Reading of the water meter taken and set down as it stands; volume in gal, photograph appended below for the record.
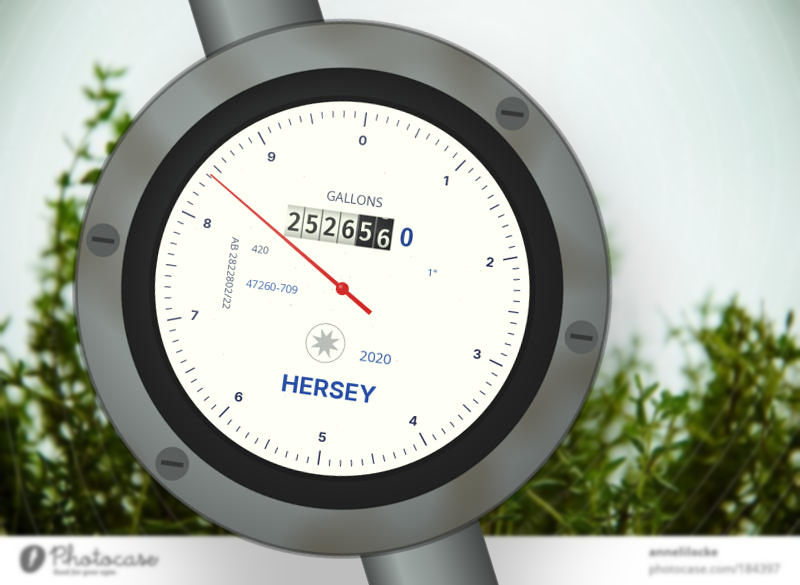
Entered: 2526558.4 gal
